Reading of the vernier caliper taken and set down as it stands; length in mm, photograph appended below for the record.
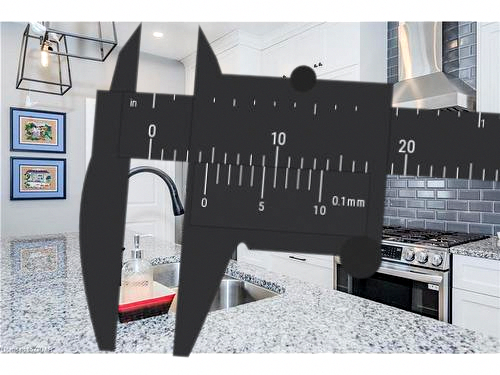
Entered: 4.6 mm
